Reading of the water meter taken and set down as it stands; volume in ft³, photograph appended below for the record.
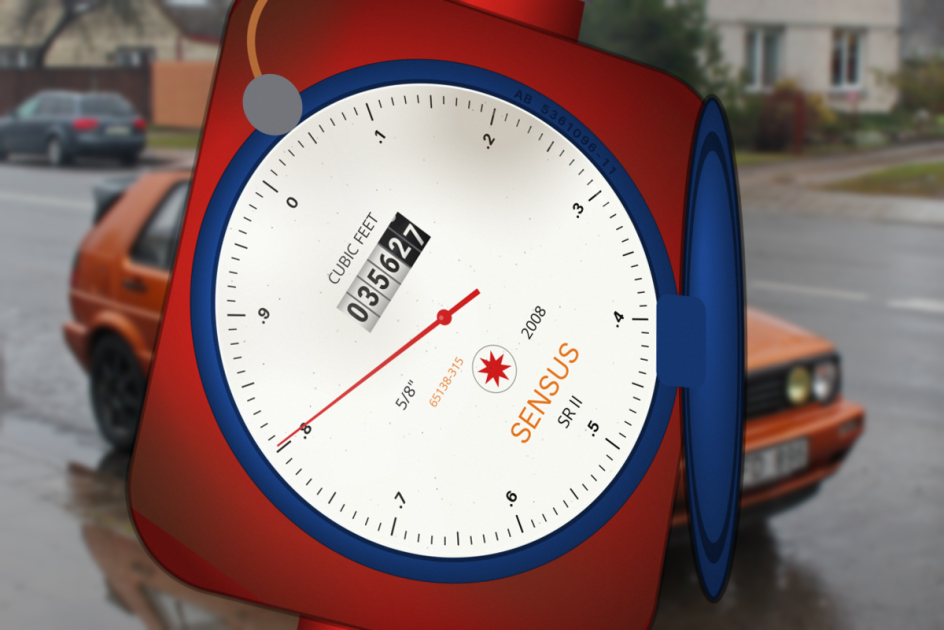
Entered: 35626.80 ft³
